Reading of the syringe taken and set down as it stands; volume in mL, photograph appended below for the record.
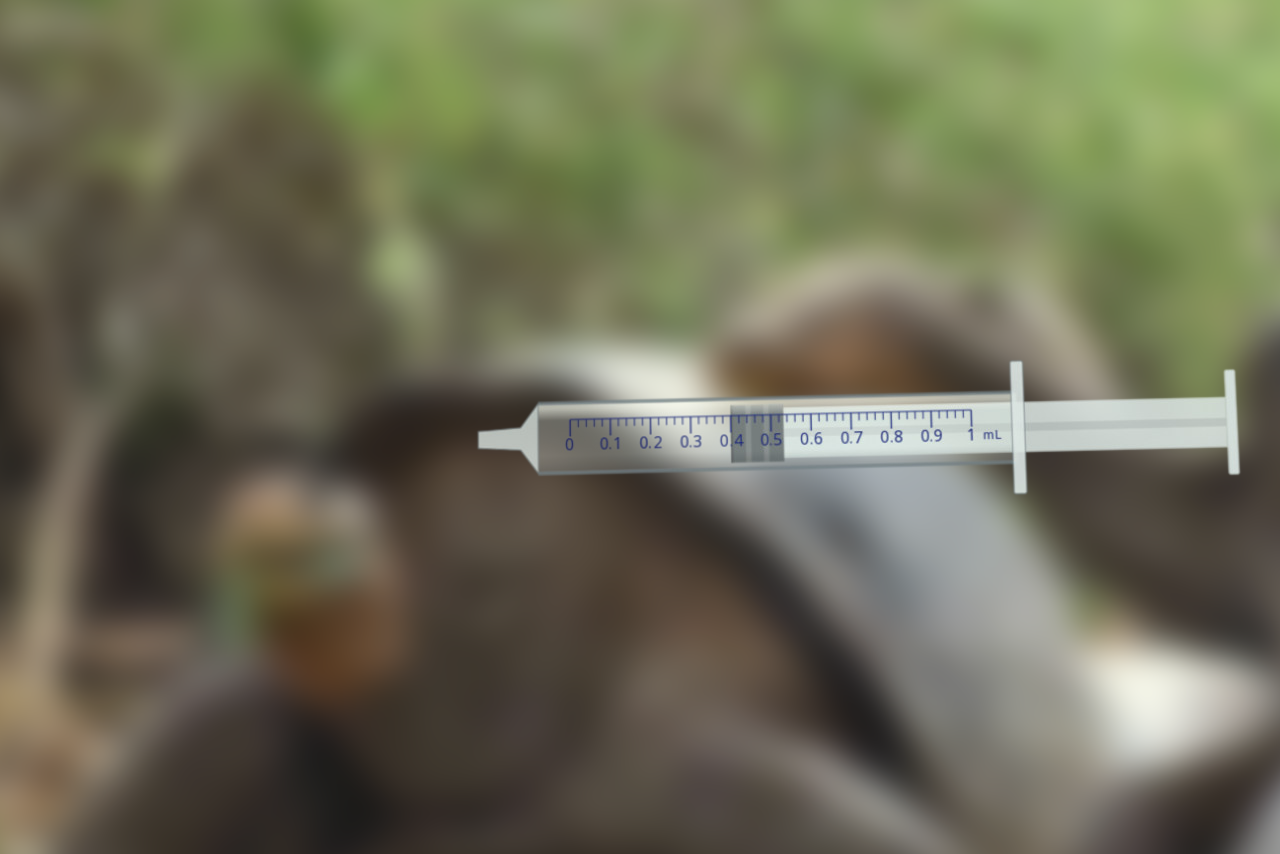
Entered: 0.4 mL
